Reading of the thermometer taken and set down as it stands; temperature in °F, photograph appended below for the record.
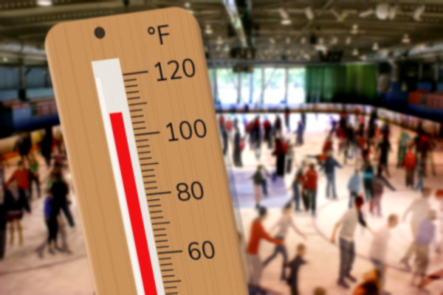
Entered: 108 °F
